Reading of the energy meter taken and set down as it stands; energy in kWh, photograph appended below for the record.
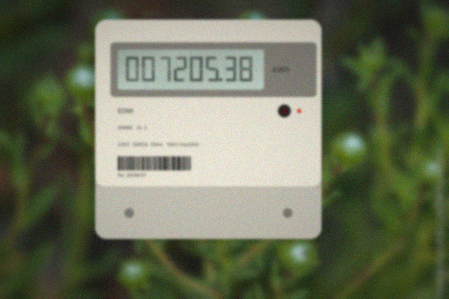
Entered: 7205.38 kWh
